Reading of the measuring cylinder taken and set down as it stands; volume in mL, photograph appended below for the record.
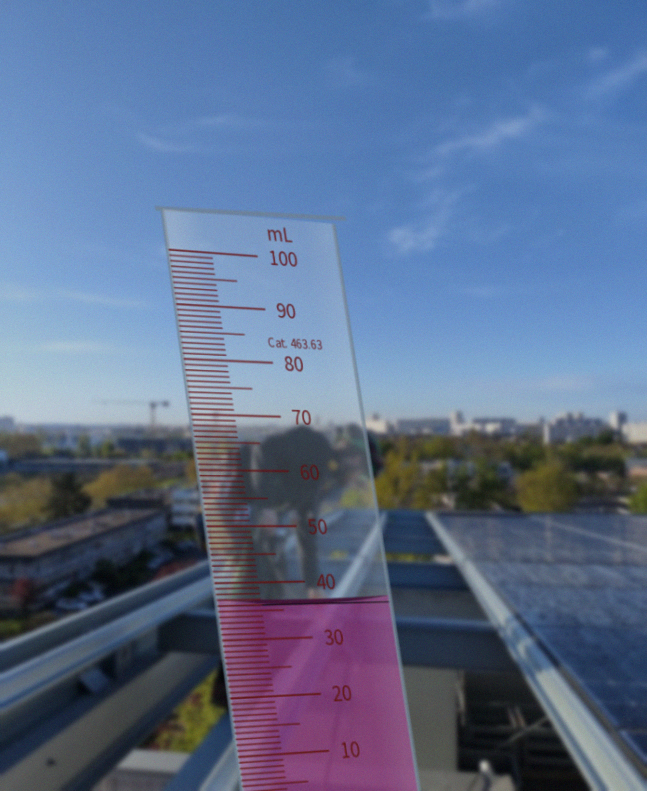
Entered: 36 mL
